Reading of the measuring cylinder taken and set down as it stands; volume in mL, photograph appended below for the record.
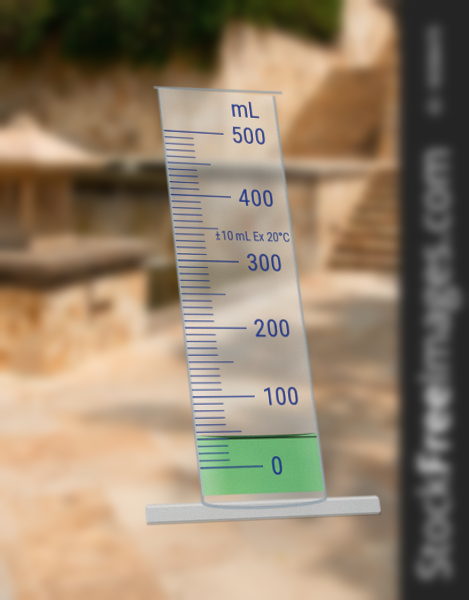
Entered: 40 mL
